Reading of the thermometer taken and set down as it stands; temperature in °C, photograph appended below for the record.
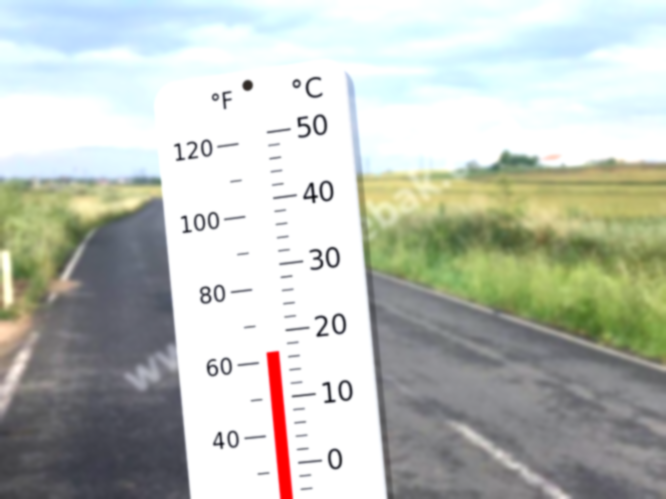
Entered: 17 °C
